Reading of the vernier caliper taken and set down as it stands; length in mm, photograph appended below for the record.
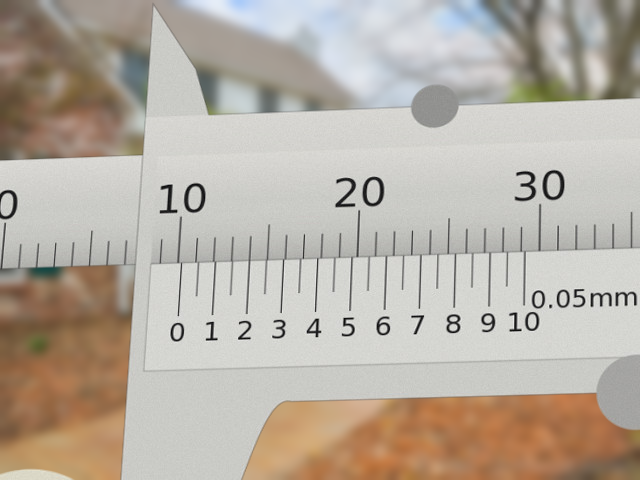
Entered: 10.2 mm
